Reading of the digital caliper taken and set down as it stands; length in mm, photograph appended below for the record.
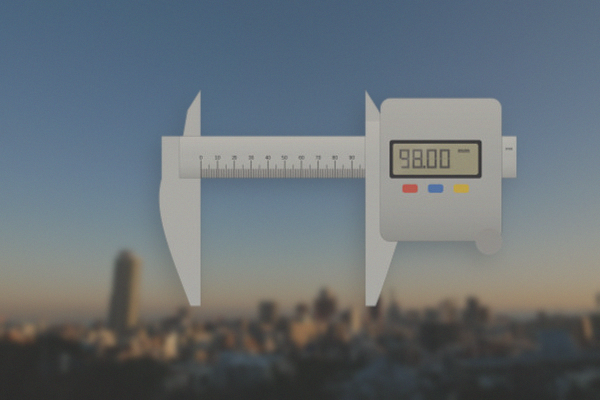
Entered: 98.00 mm
